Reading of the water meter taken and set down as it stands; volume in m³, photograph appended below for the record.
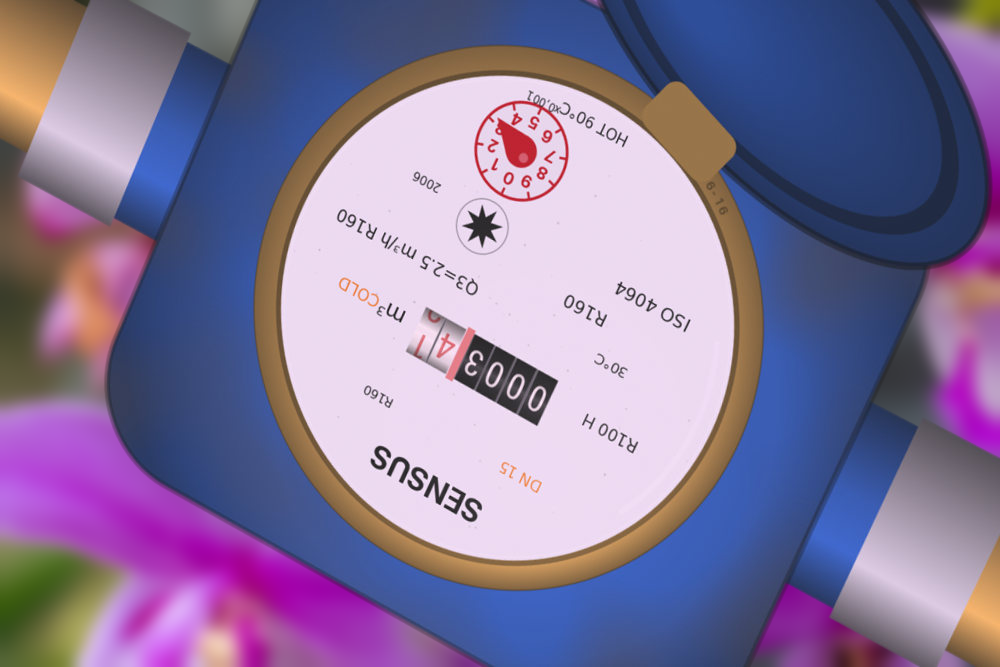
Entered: 3.413 m³
